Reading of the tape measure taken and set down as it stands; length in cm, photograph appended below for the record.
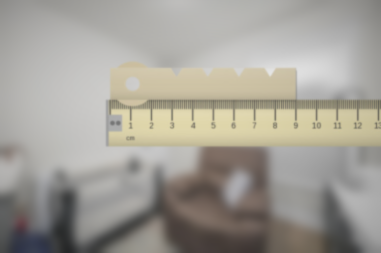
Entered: 9 cm
